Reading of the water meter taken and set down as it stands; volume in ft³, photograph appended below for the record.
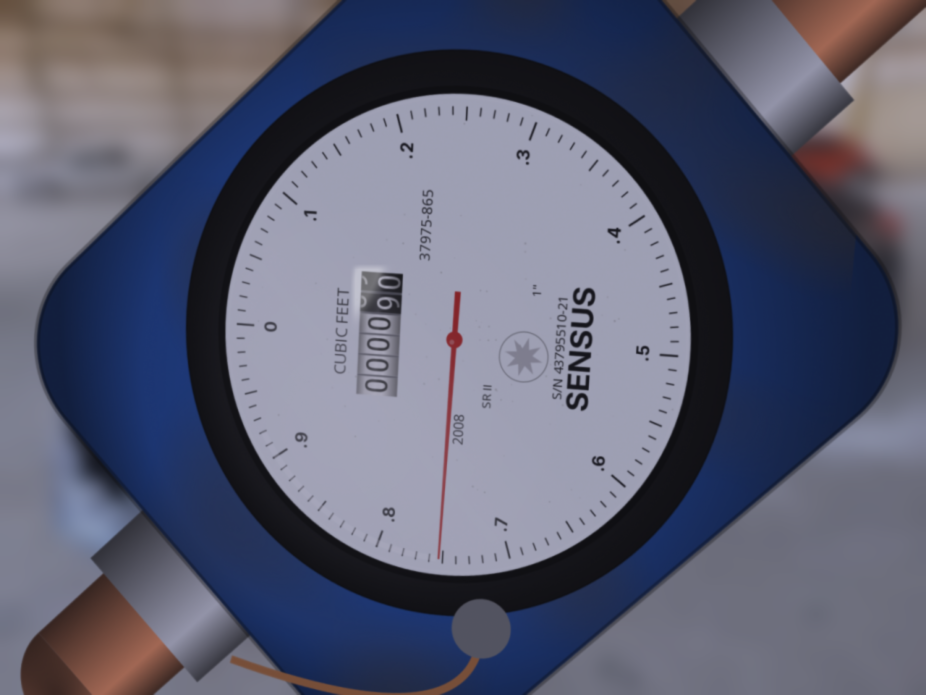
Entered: 89.75 ft³
